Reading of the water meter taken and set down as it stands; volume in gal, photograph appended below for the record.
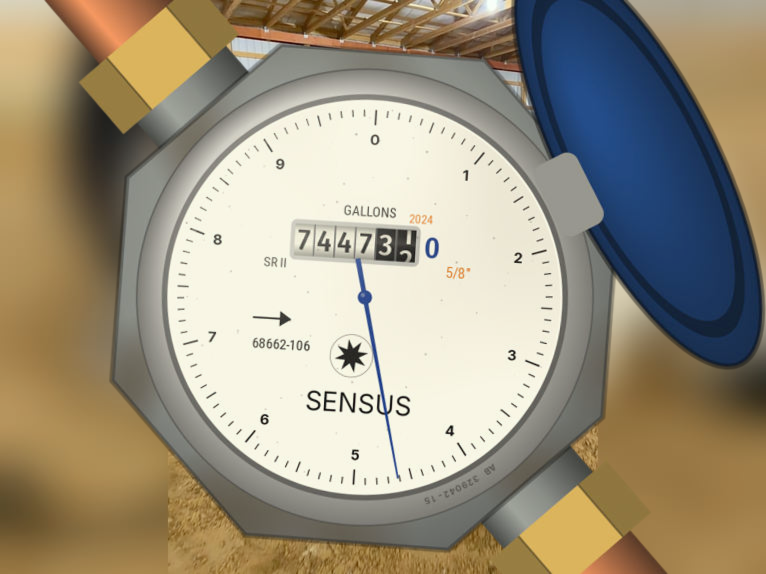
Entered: 7447314.6 gal
